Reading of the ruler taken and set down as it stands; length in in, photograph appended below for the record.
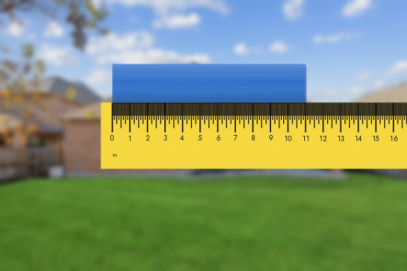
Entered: 11 in
